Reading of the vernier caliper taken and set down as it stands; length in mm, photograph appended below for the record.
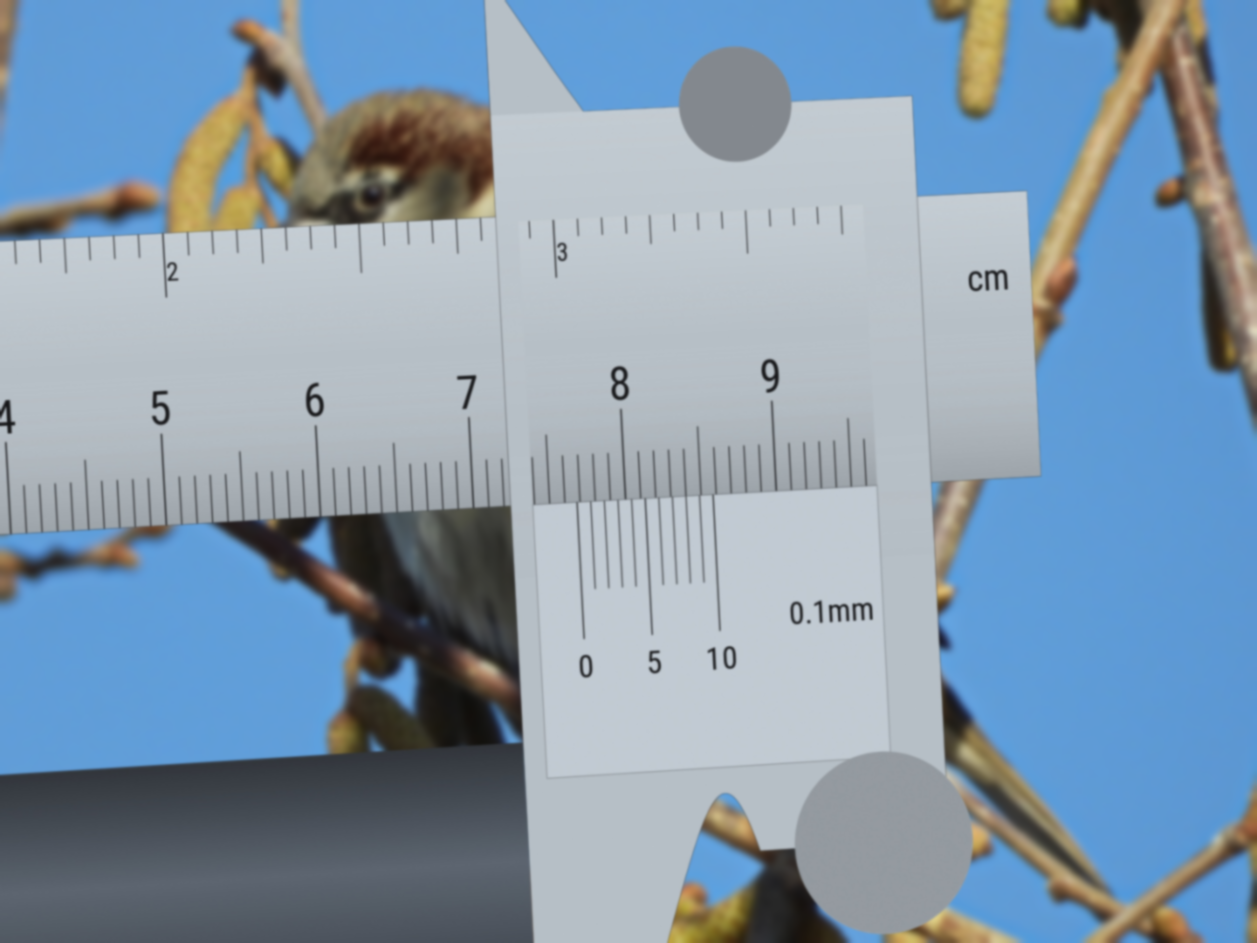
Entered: 76.8 mm
